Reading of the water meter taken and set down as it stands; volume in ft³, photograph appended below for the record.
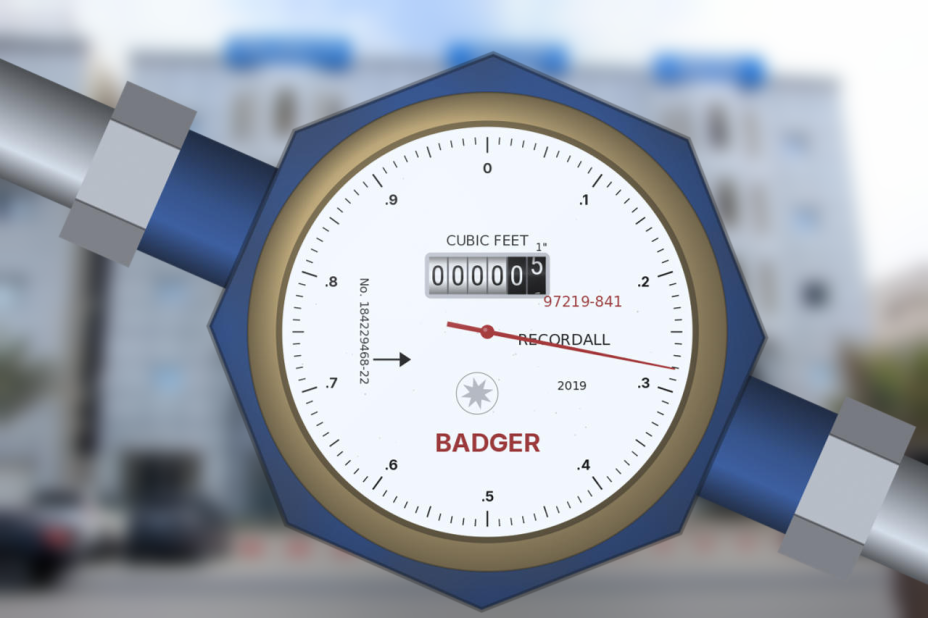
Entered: 5.28 ft³
